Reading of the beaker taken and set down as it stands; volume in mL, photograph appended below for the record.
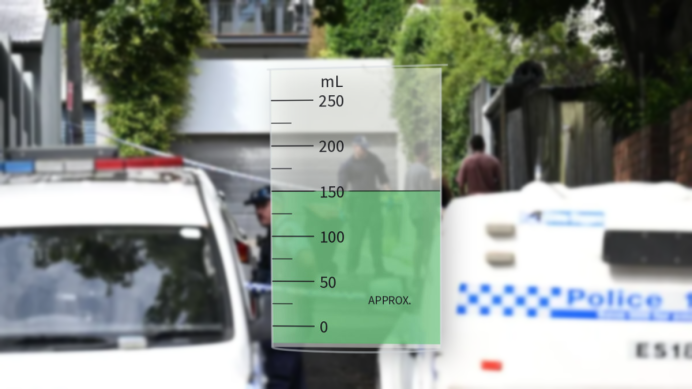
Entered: 150 mL
